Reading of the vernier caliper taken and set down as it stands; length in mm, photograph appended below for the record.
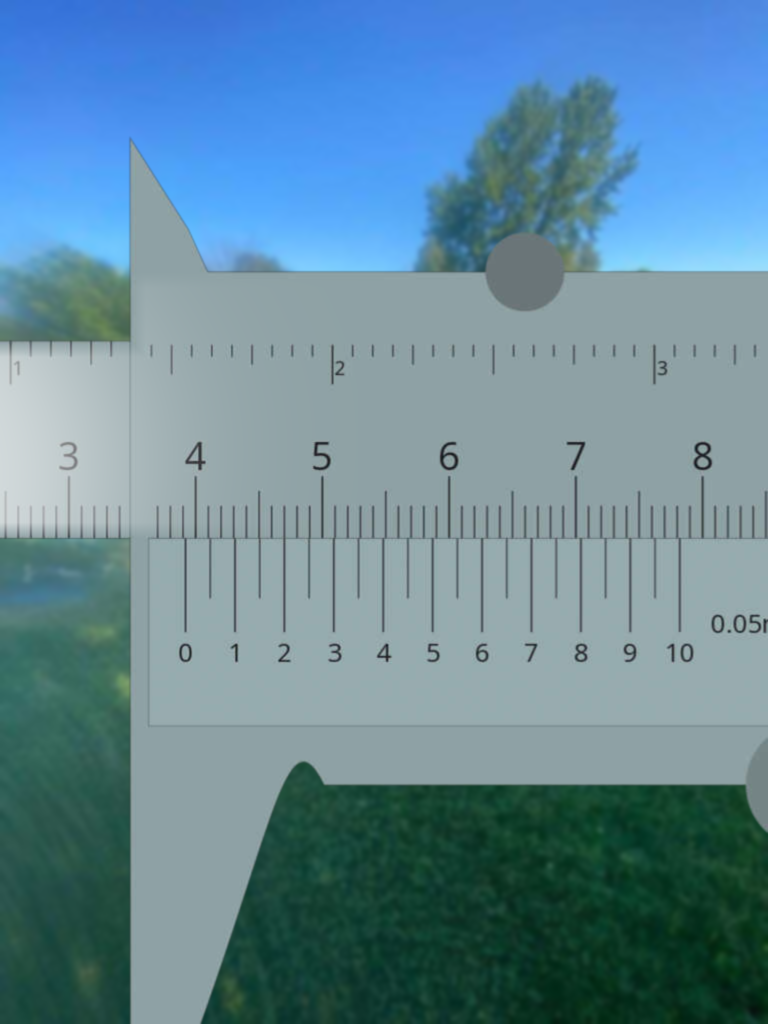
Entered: 39.2 mm
